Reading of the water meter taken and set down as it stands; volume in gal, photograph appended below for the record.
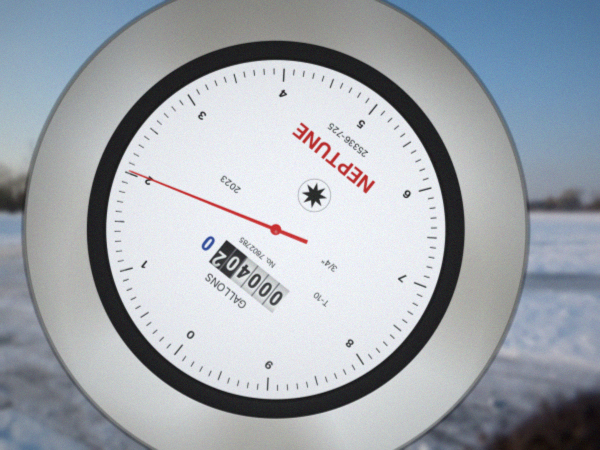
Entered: 4022.0 gal
